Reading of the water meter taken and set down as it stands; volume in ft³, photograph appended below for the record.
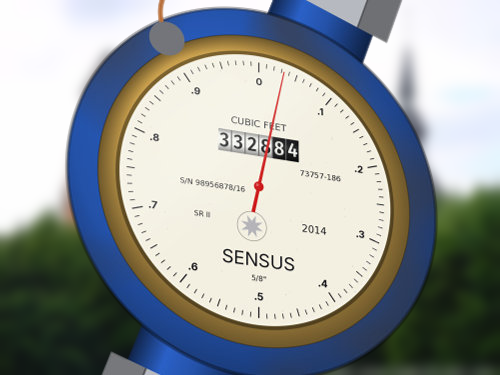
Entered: 332884.03 ft³
